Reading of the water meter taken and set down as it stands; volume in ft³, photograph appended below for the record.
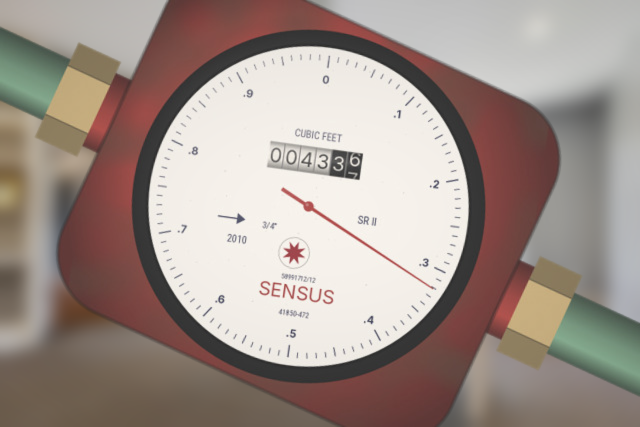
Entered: 4336.32 ft³
